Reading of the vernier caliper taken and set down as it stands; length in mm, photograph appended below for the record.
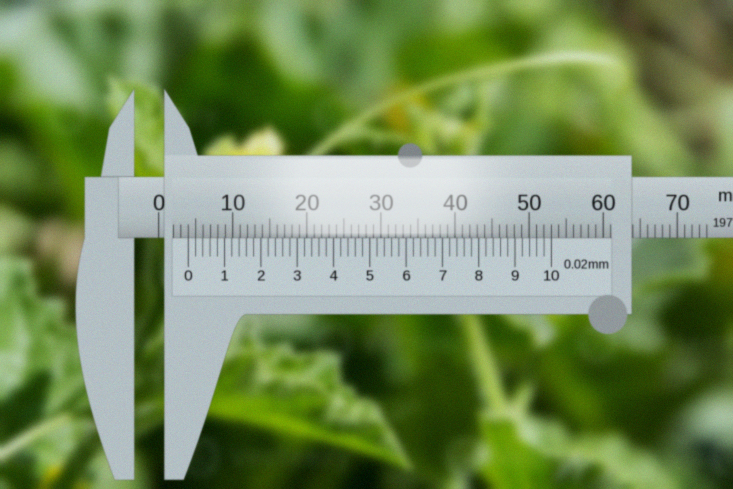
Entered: 4.0 mm
